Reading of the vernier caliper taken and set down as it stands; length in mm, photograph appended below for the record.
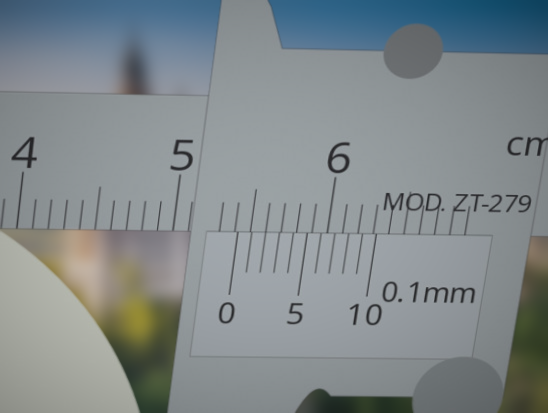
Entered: 54.2 mm
